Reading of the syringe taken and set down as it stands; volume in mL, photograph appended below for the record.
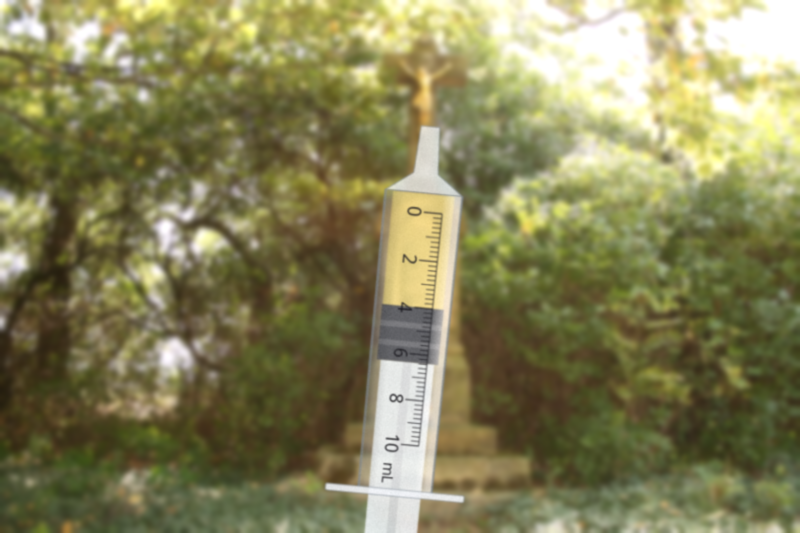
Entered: 4 mL
